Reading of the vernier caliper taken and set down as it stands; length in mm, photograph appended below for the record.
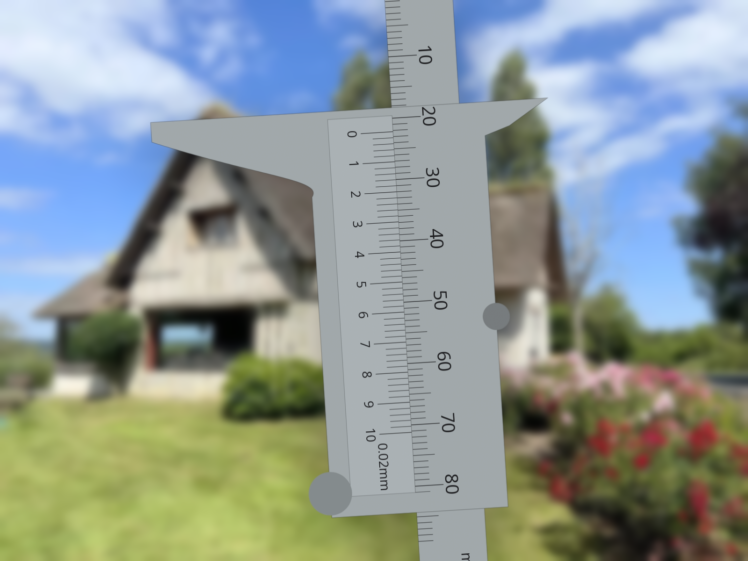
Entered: 22.2 mm
